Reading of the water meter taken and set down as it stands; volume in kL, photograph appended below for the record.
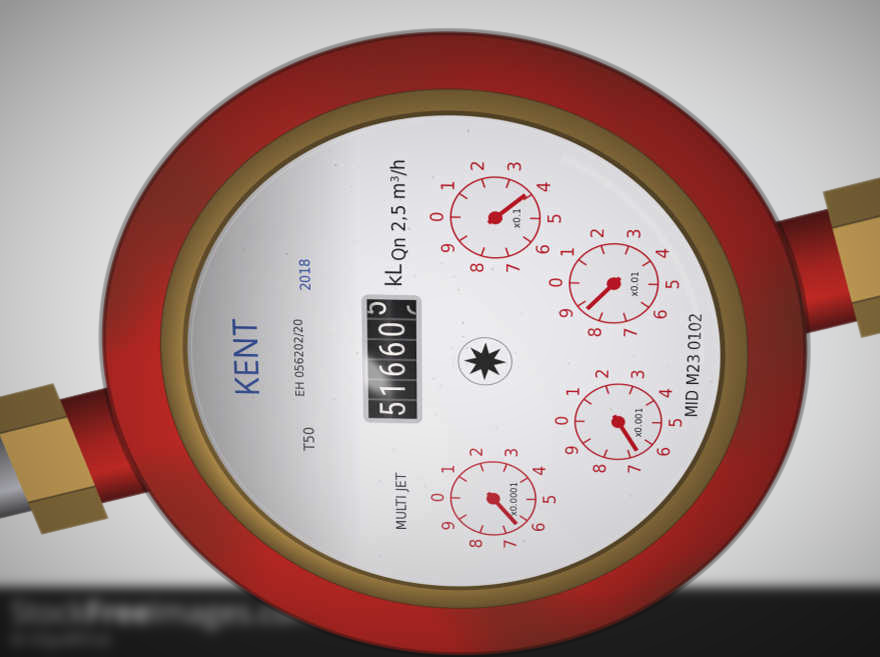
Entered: 516605.3866 kL
